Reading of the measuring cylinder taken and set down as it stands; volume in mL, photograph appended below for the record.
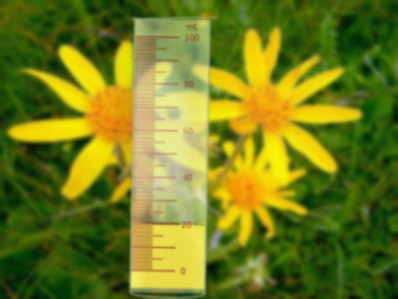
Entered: 20 mL
